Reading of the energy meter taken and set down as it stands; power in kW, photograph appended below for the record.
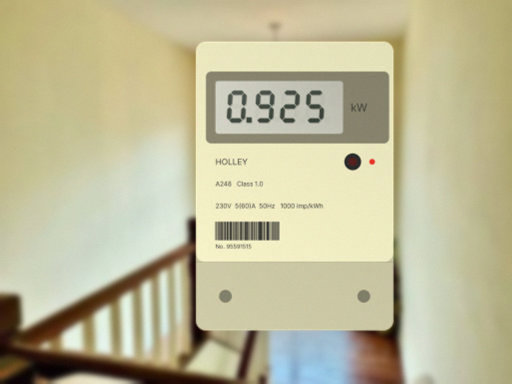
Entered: 0.925 kW
